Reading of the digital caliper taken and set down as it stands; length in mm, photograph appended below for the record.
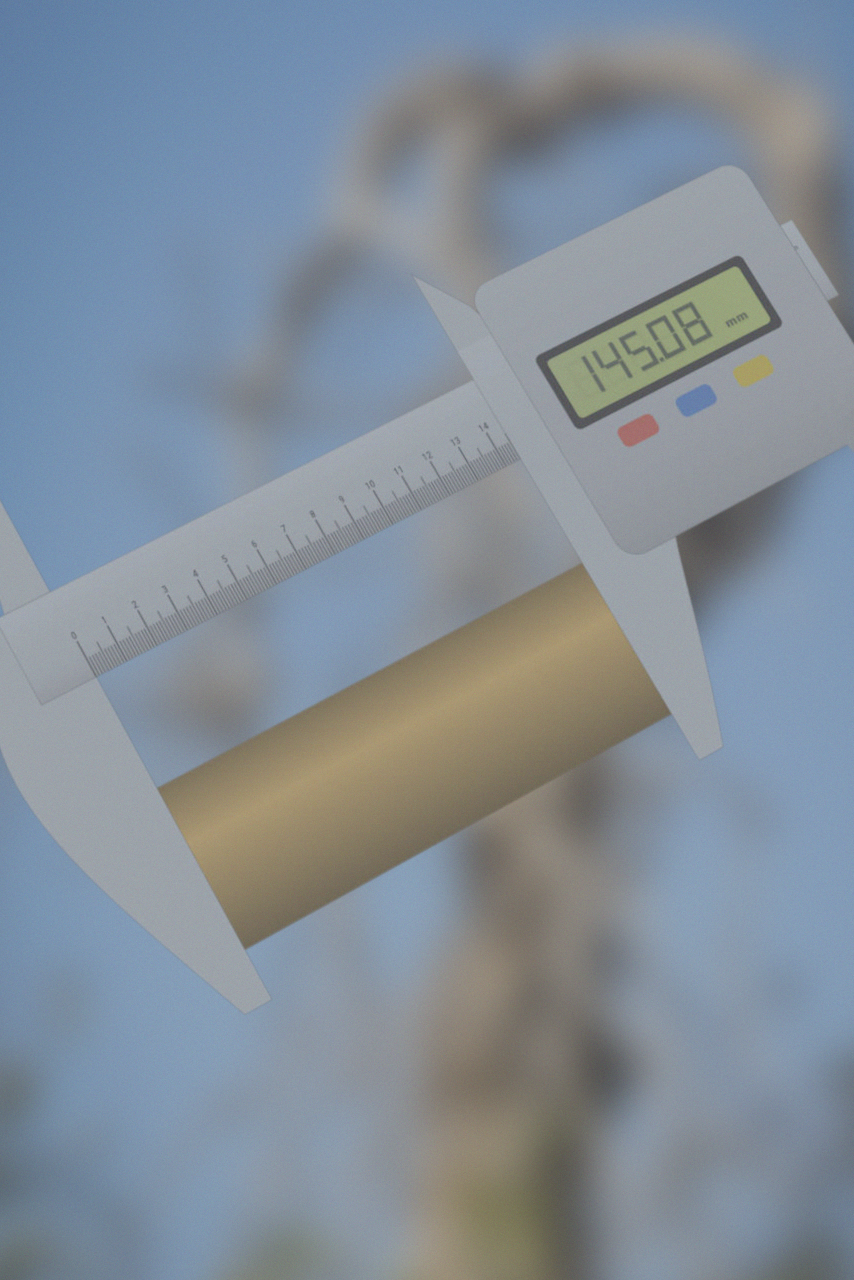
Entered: 145.08 mm
